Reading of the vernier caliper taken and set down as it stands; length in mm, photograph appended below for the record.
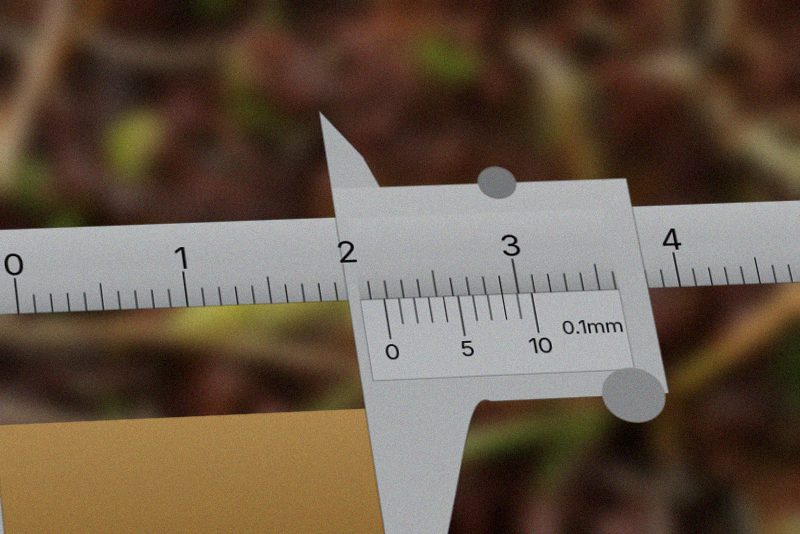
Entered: 21.8 mm
